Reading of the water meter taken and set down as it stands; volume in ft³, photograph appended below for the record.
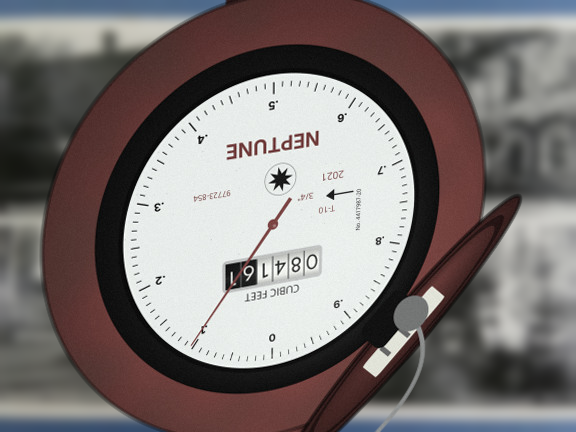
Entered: 84161.10 ft³
